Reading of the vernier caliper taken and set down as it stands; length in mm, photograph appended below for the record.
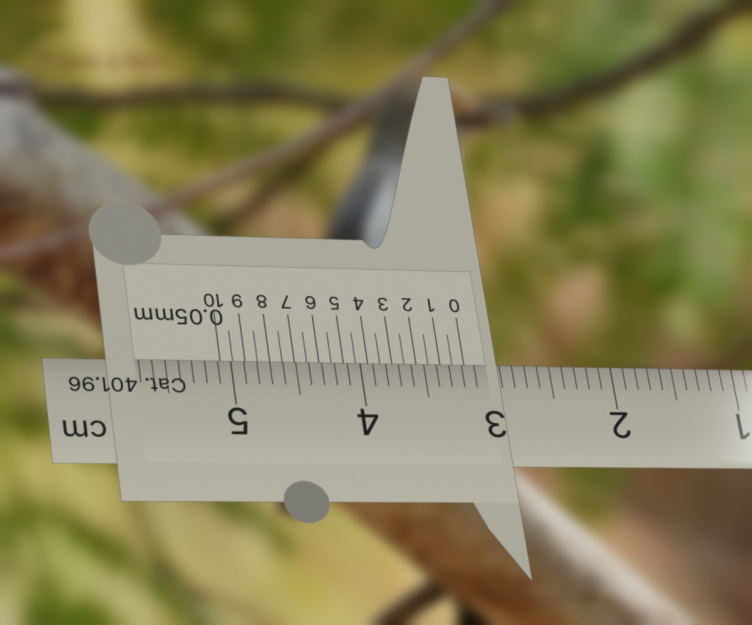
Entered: 31.8 mm
